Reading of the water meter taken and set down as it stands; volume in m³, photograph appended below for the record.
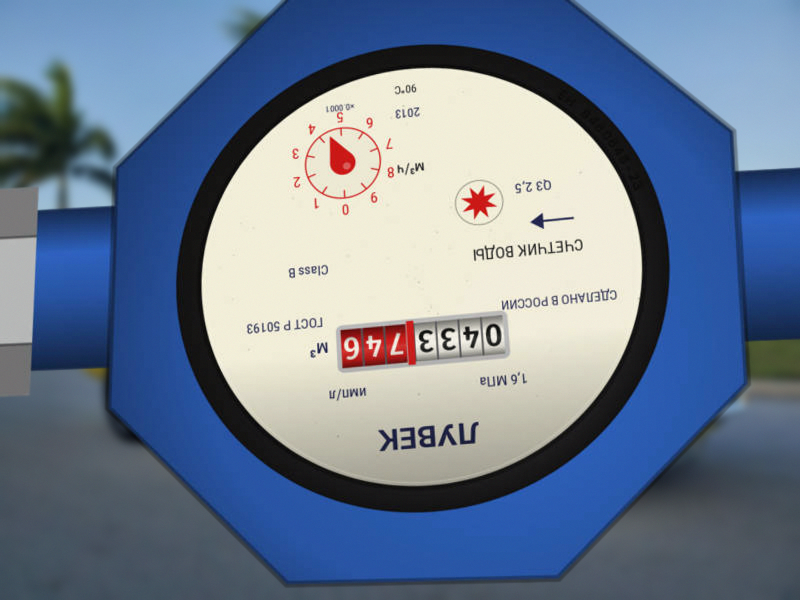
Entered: 433.7464 m³
